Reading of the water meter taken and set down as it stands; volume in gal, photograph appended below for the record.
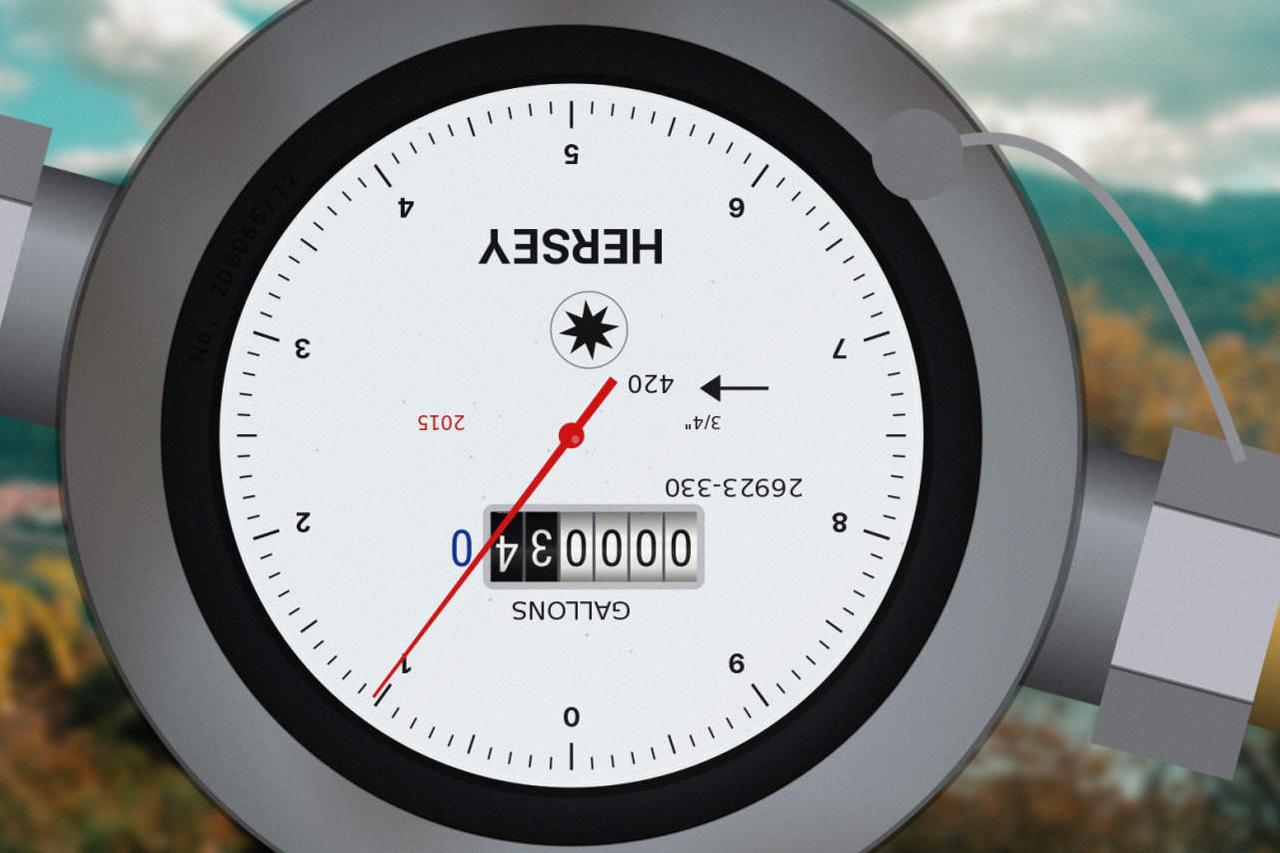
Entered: 341.0 gal
